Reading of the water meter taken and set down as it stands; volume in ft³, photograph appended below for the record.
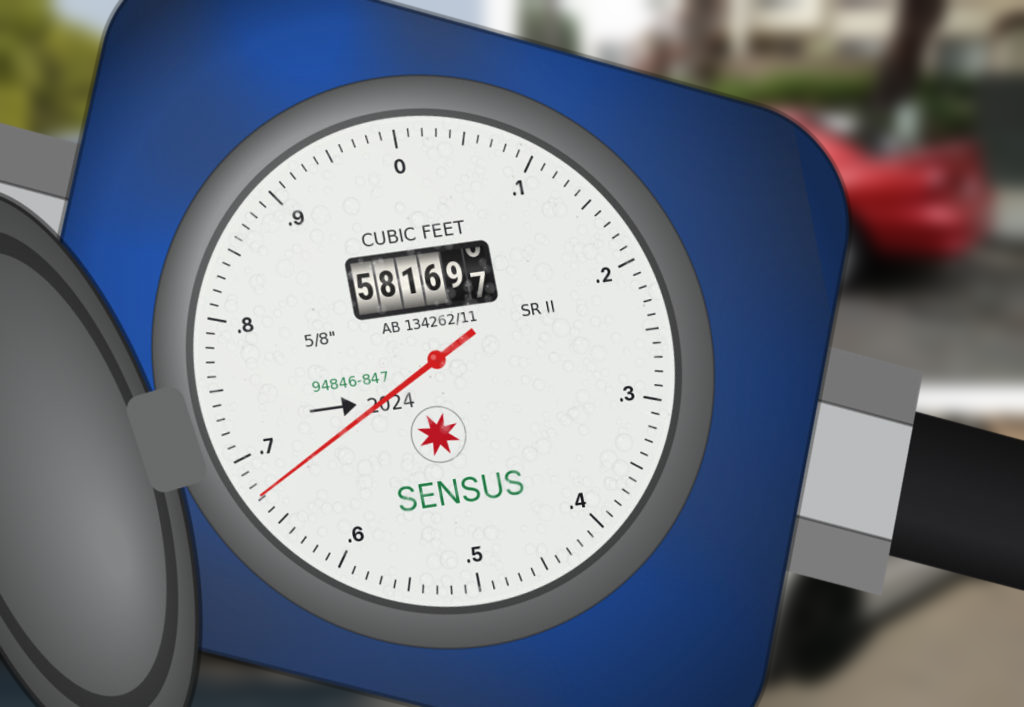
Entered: 581696.67 ft³
